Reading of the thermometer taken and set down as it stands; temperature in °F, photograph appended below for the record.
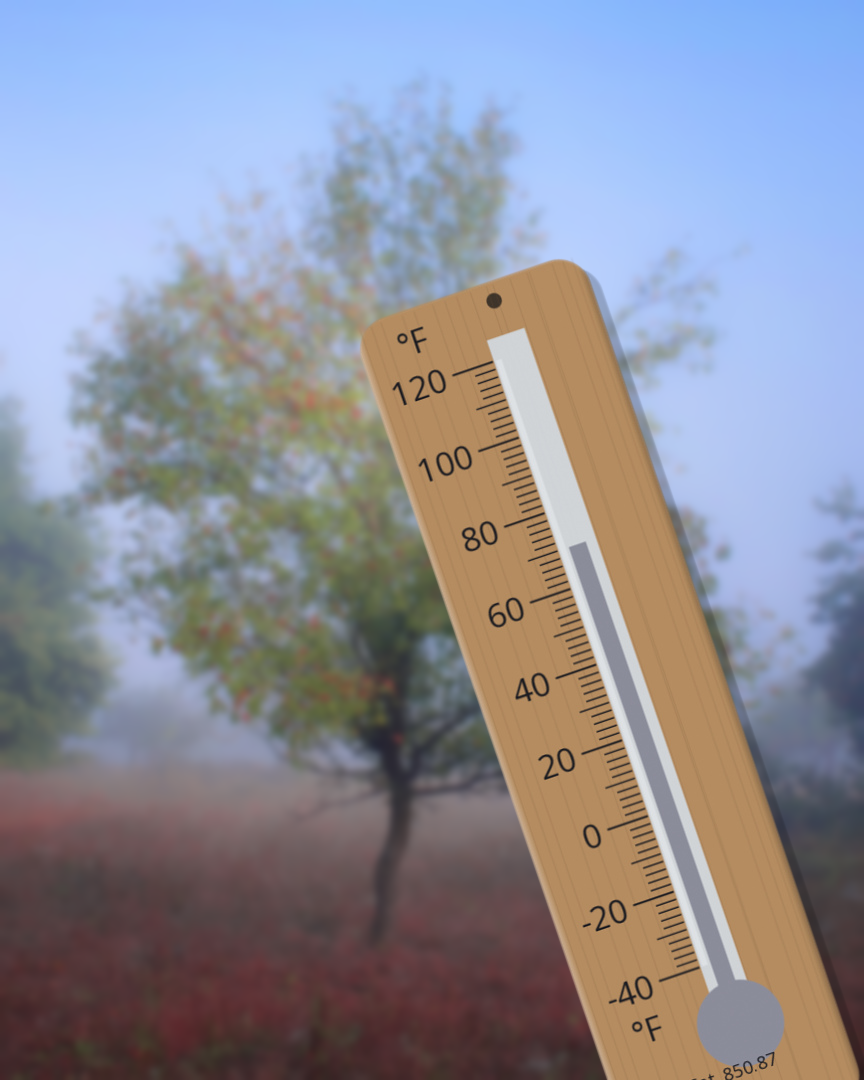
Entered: 70 °F
